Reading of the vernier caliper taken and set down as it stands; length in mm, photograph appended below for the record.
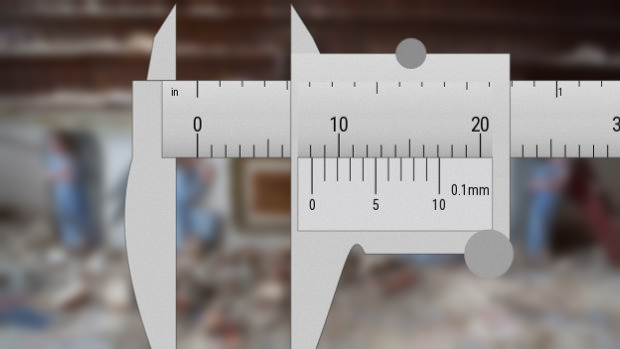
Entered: 8.1 mm
